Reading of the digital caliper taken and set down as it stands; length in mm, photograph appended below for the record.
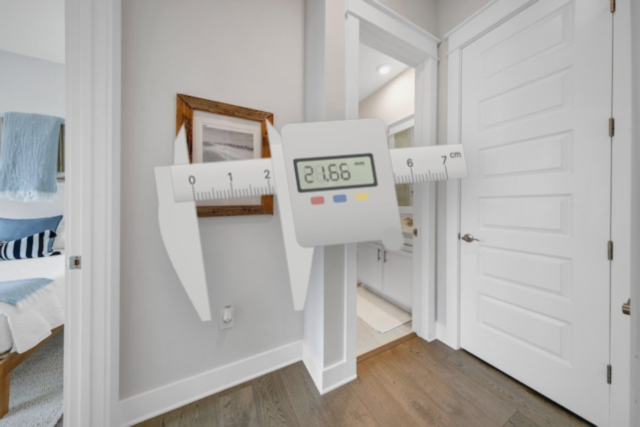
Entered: 21.66 mm
